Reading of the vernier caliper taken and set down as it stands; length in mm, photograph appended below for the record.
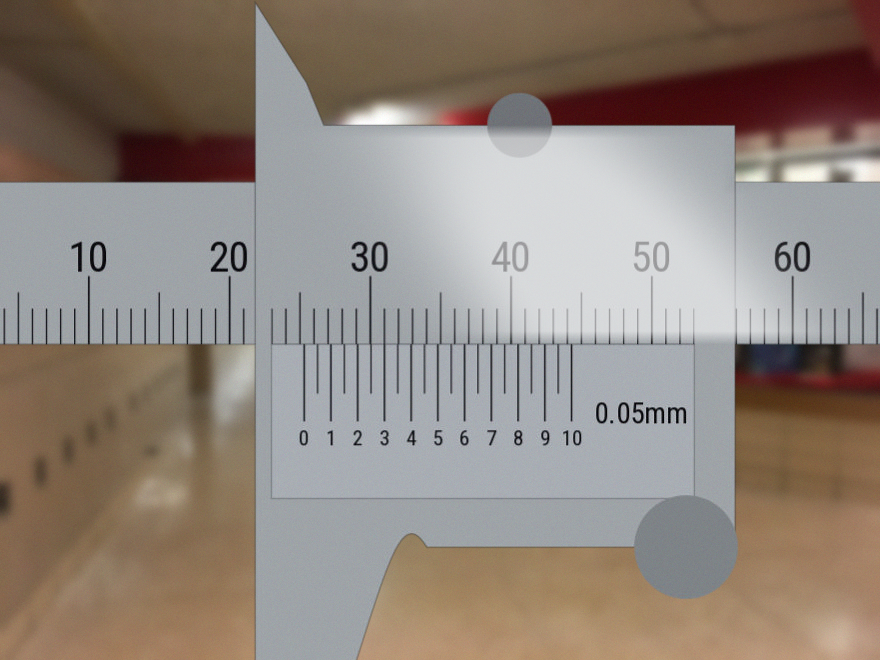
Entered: 25.3 mm
